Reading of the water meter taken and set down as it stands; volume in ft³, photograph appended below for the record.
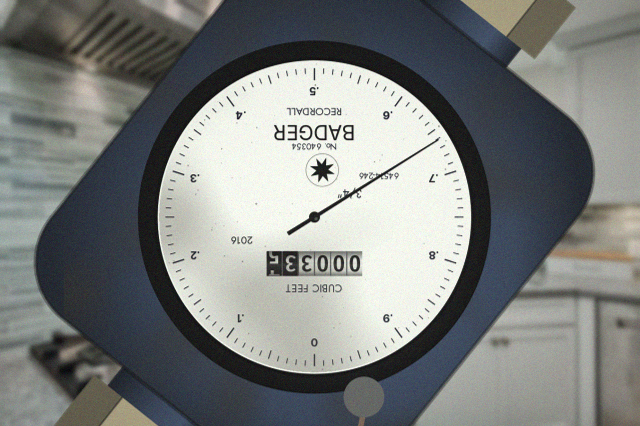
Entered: 334.66 ft³
